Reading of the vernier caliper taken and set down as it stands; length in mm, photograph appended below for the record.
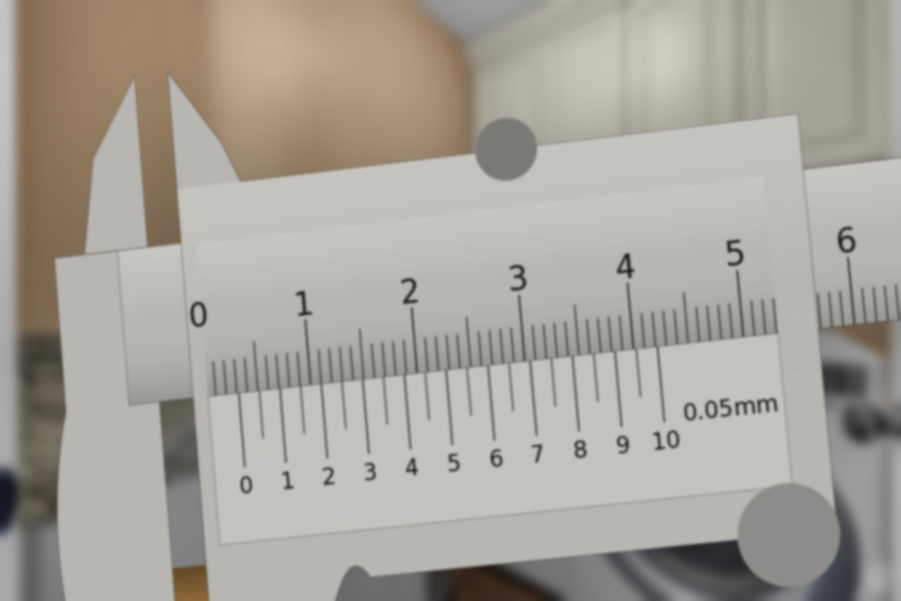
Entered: 3.2 mm
